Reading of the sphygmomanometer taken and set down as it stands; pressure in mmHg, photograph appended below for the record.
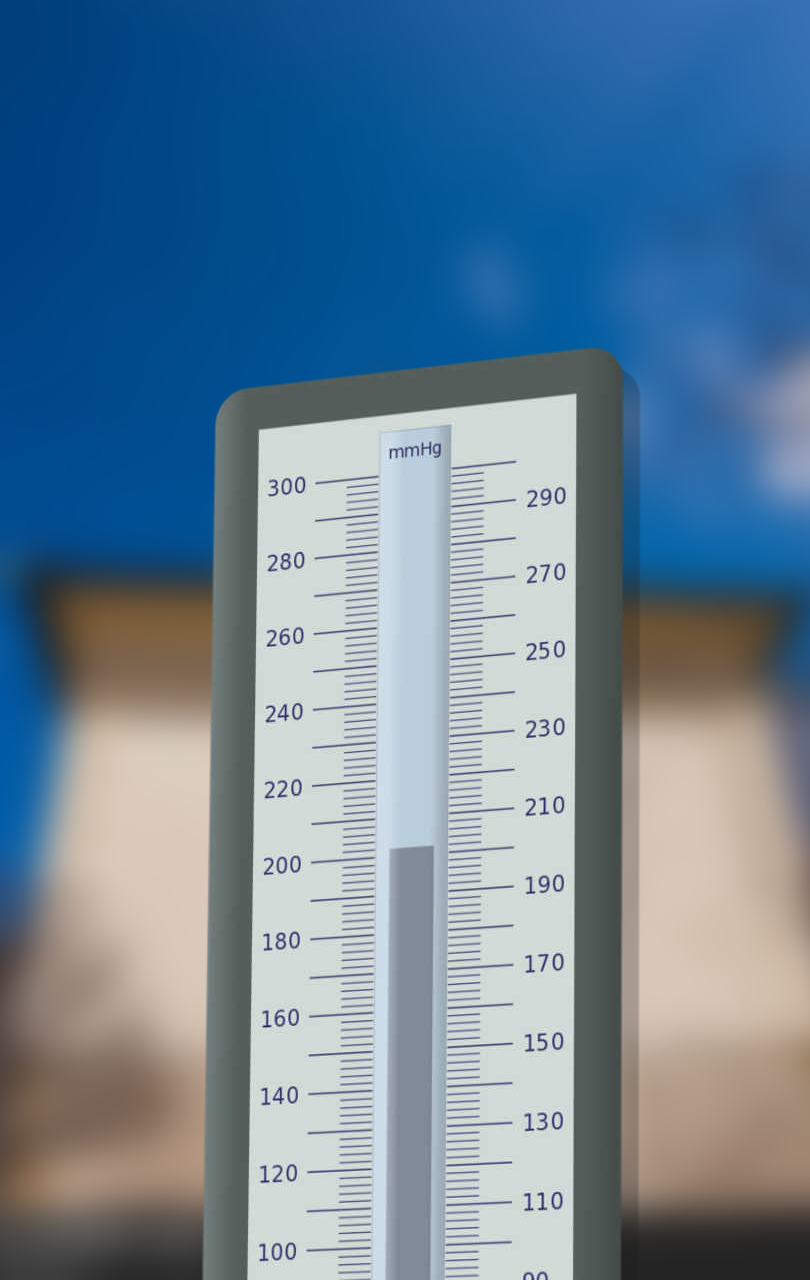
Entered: 202 mmHg
